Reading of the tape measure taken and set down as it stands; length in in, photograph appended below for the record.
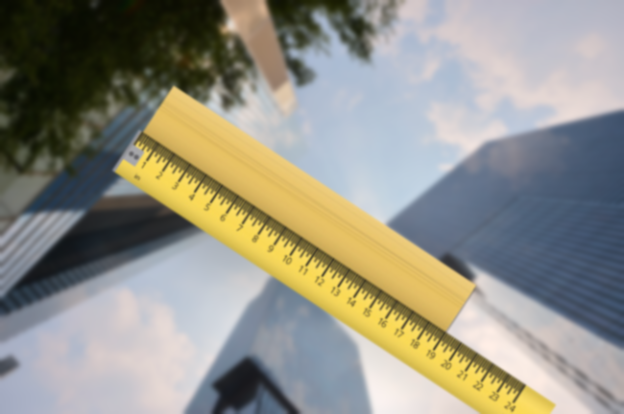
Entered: 19 in
